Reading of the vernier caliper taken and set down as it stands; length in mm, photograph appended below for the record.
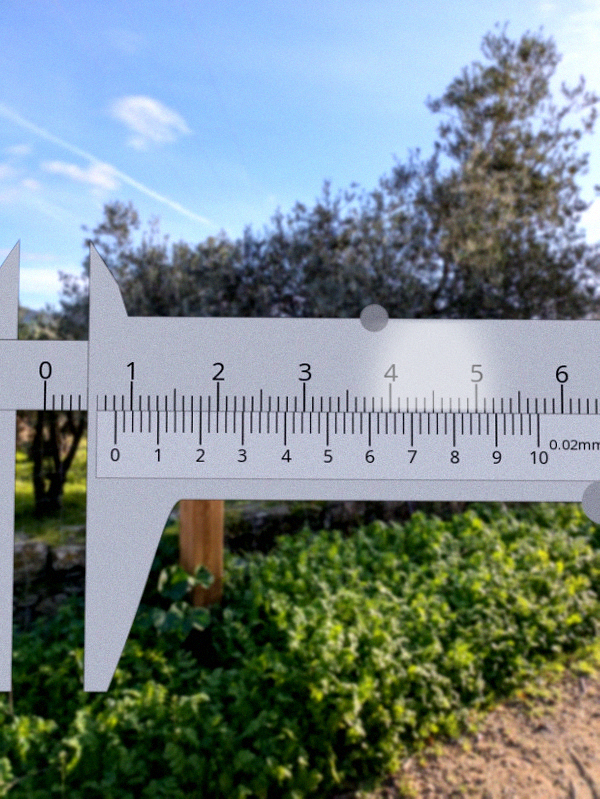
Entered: 8.2 mm
